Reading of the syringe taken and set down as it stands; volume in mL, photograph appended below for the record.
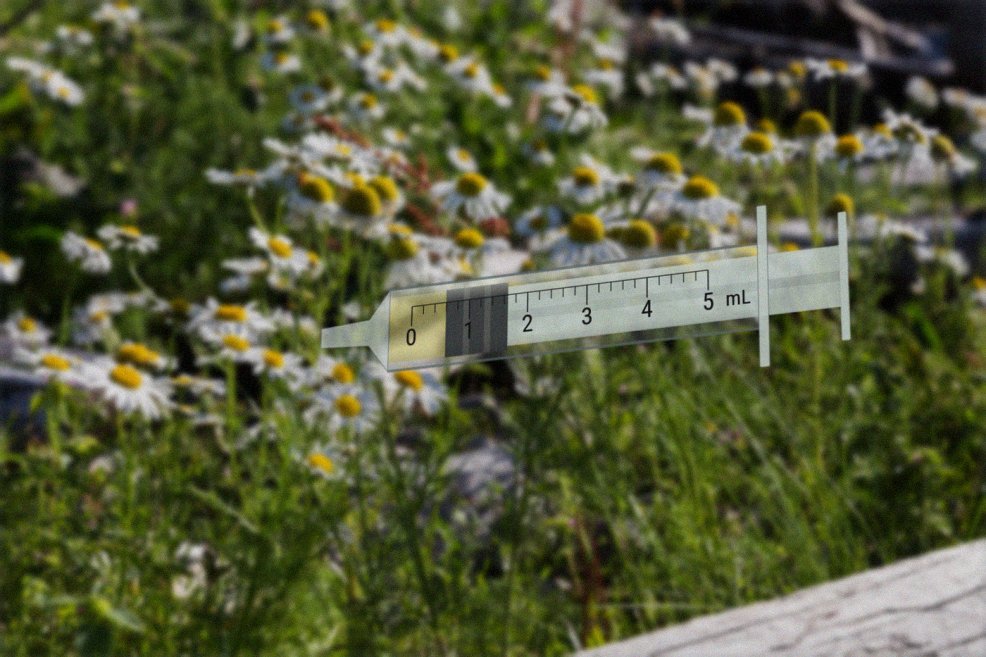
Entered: 0.6 mL
